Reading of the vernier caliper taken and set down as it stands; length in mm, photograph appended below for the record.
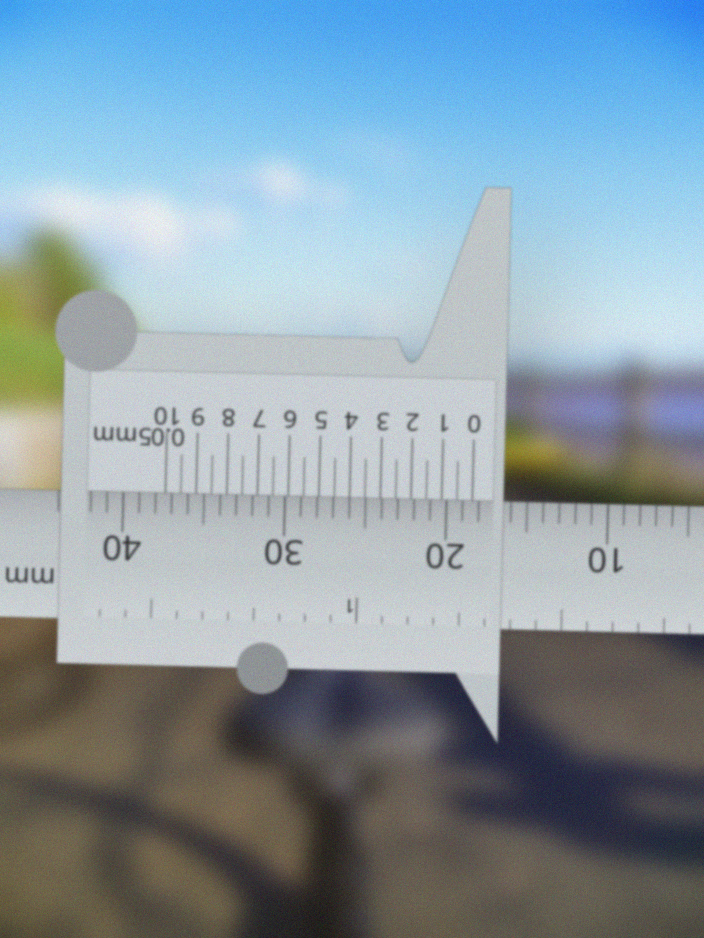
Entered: 18.4 mm
